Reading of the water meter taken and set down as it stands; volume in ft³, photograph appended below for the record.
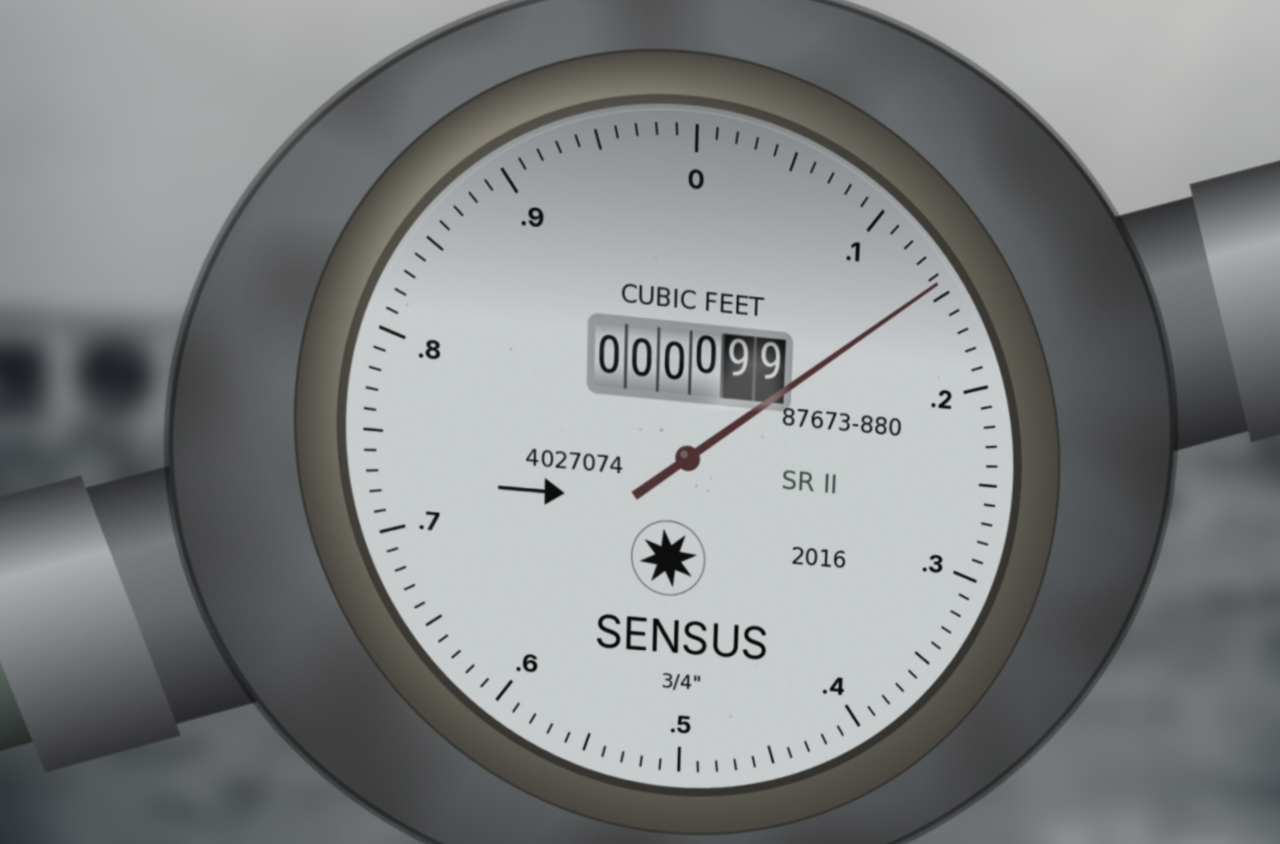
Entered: 99.14 ft³
